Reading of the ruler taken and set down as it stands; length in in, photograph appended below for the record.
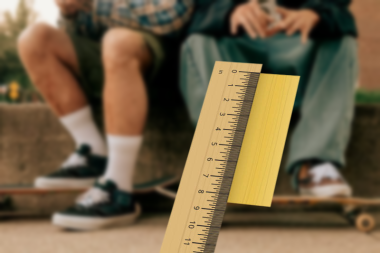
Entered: 8.5 in
